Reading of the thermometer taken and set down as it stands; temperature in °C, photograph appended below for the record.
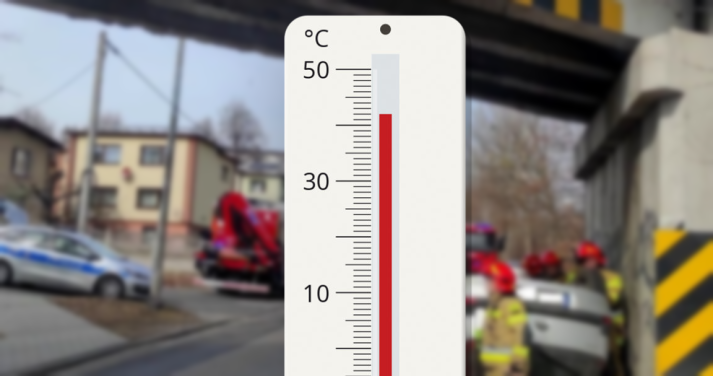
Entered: 42 °C
